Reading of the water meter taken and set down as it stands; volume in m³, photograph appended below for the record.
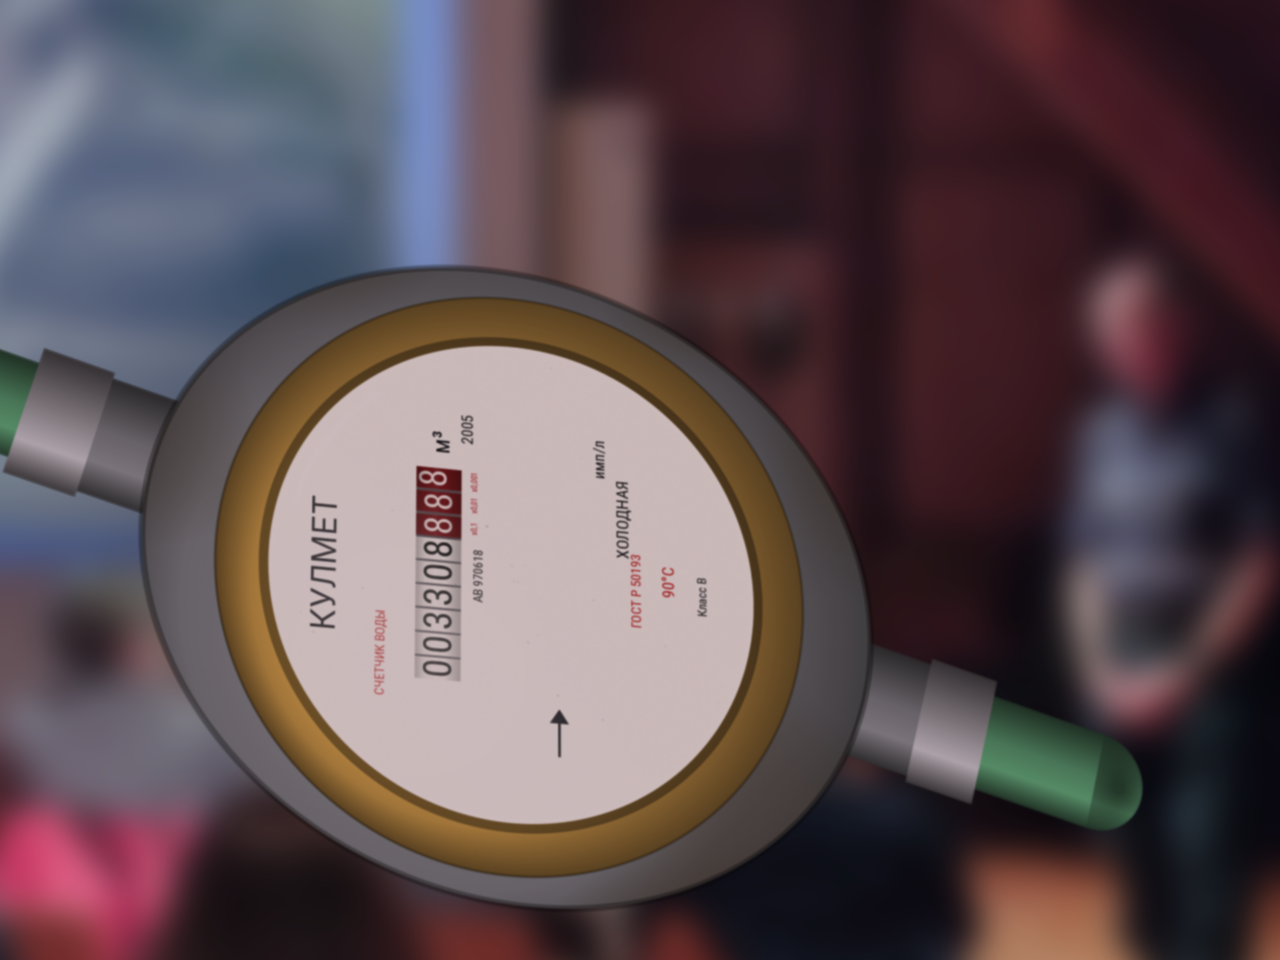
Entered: 3308.888 m³
